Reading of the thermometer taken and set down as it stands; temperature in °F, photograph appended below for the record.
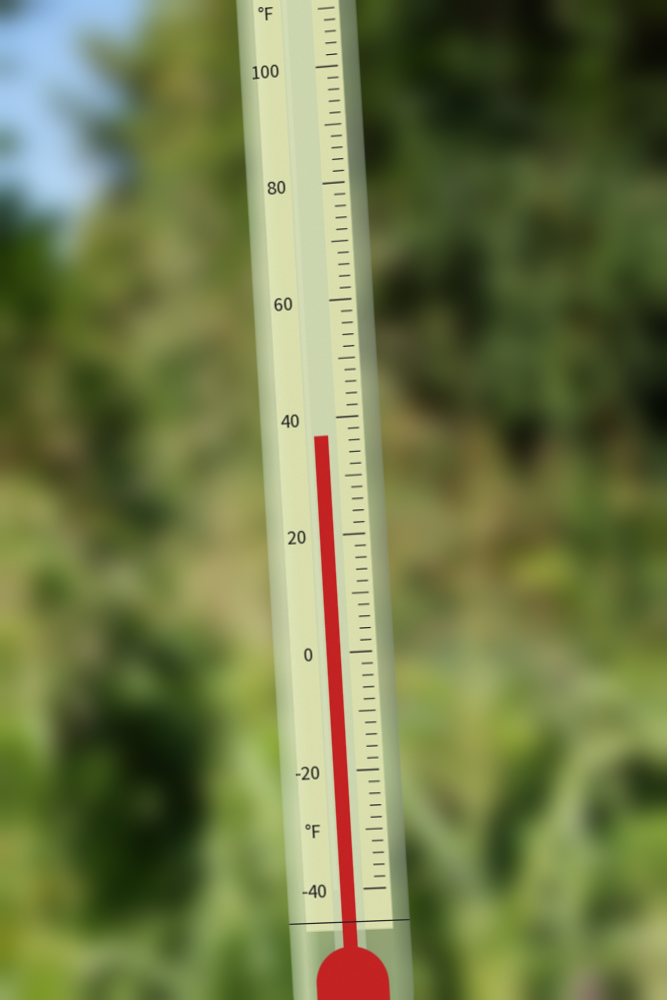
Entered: 37 °F
